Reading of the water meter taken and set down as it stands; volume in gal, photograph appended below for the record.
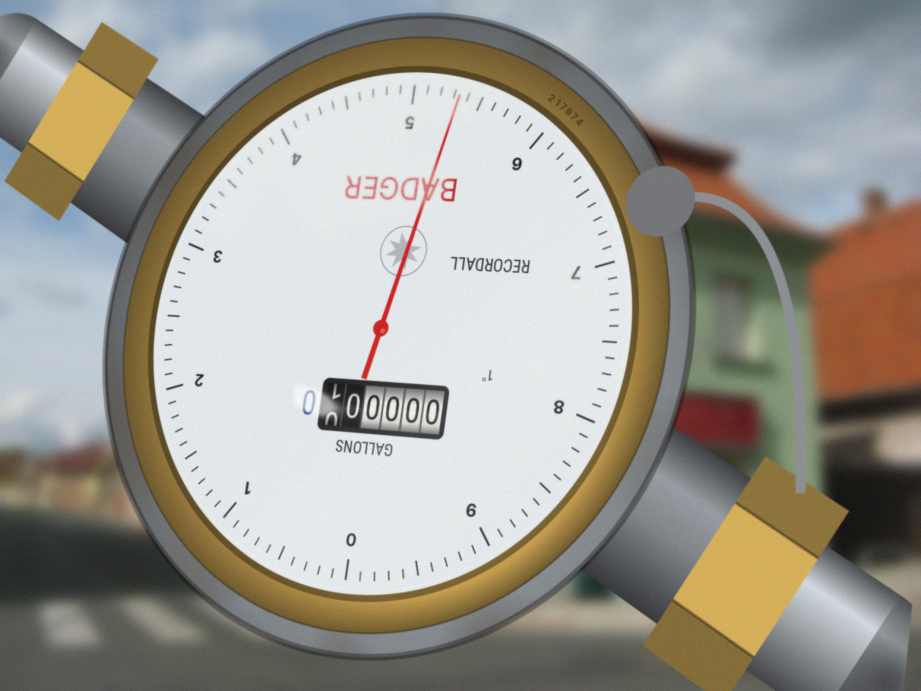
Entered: 5.3 gal
